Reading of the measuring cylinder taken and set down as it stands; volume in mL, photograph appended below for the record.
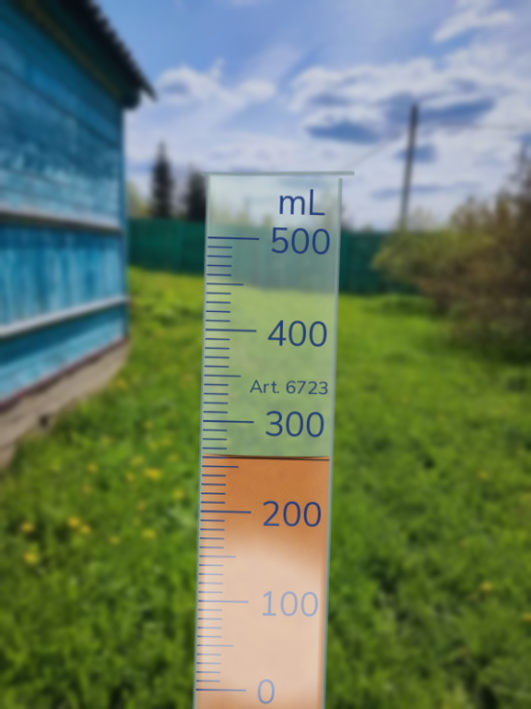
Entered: 260 mL
